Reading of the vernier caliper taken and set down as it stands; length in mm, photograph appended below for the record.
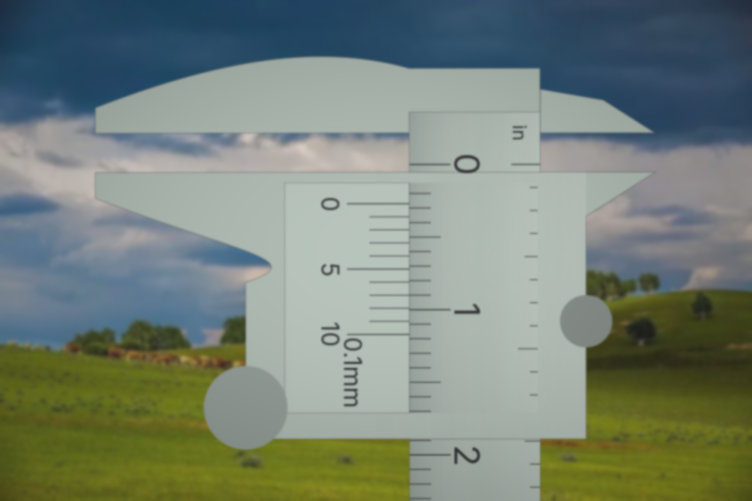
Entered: 2.7 mm
